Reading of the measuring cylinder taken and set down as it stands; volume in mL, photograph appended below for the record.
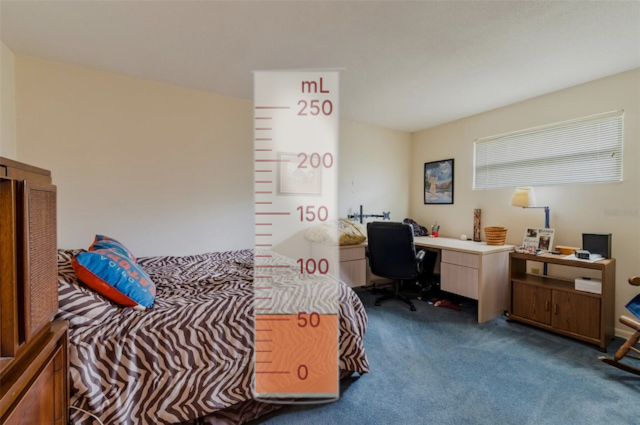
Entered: 55 mL
